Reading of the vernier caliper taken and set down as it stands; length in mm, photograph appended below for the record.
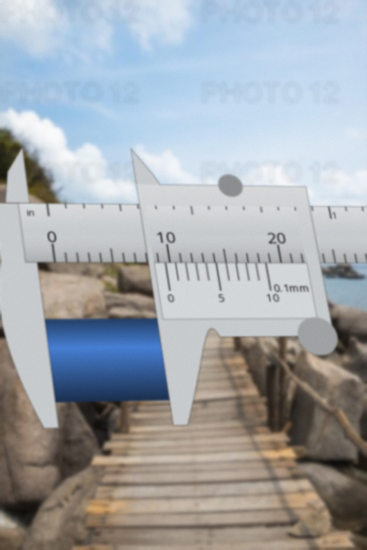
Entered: 9.6 mm
